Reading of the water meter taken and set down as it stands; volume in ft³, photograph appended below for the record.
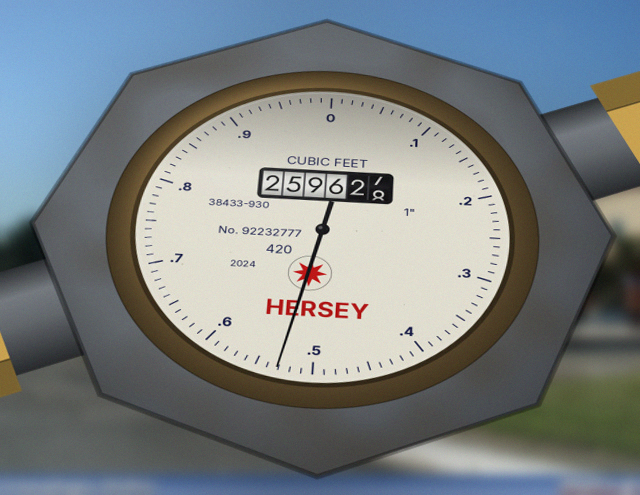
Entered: 259627.53 ft³
